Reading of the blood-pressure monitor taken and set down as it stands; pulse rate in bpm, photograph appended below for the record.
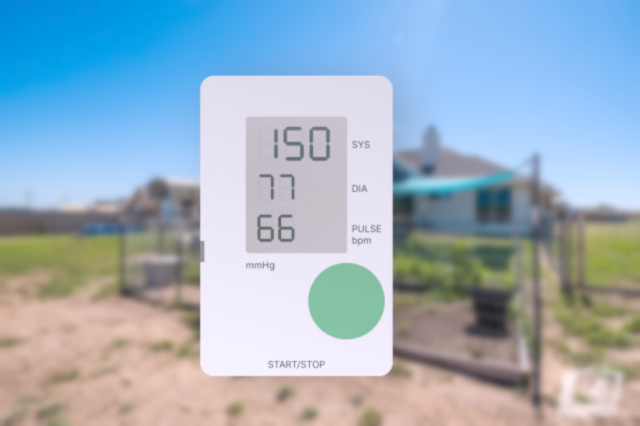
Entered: 66 bpm
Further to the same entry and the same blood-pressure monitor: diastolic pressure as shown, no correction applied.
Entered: 77 mmHg
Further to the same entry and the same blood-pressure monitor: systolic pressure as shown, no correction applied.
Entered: 150 mmHg
